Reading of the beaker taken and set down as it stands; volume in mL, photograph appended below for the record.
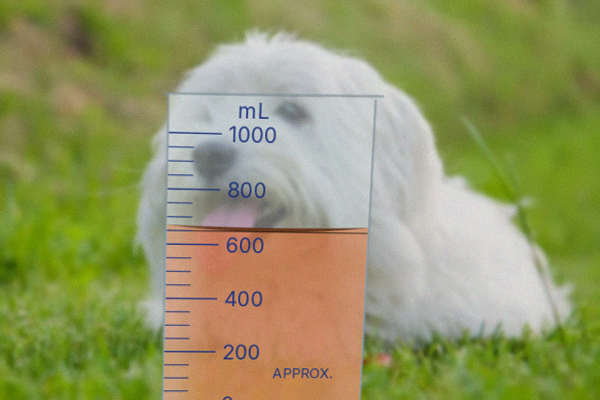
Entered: 650 mL
